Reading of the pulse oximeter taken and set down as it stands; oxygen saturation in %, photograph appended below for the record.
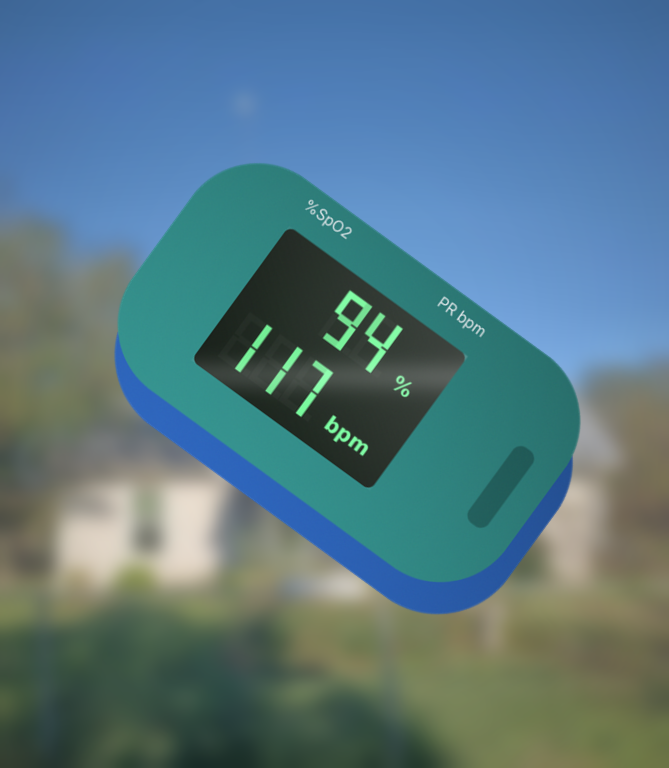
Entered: 94 %
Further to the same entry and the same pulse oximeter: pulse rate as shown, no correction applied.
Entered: 117 bpm
